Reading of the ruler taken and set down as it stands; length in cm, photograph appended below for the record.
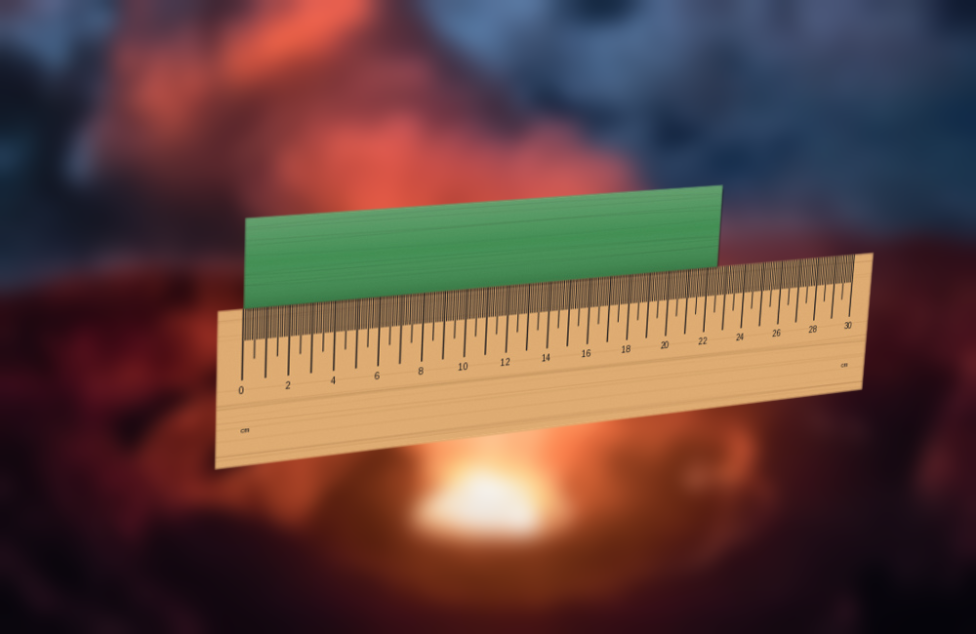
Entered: 22.5 cm
